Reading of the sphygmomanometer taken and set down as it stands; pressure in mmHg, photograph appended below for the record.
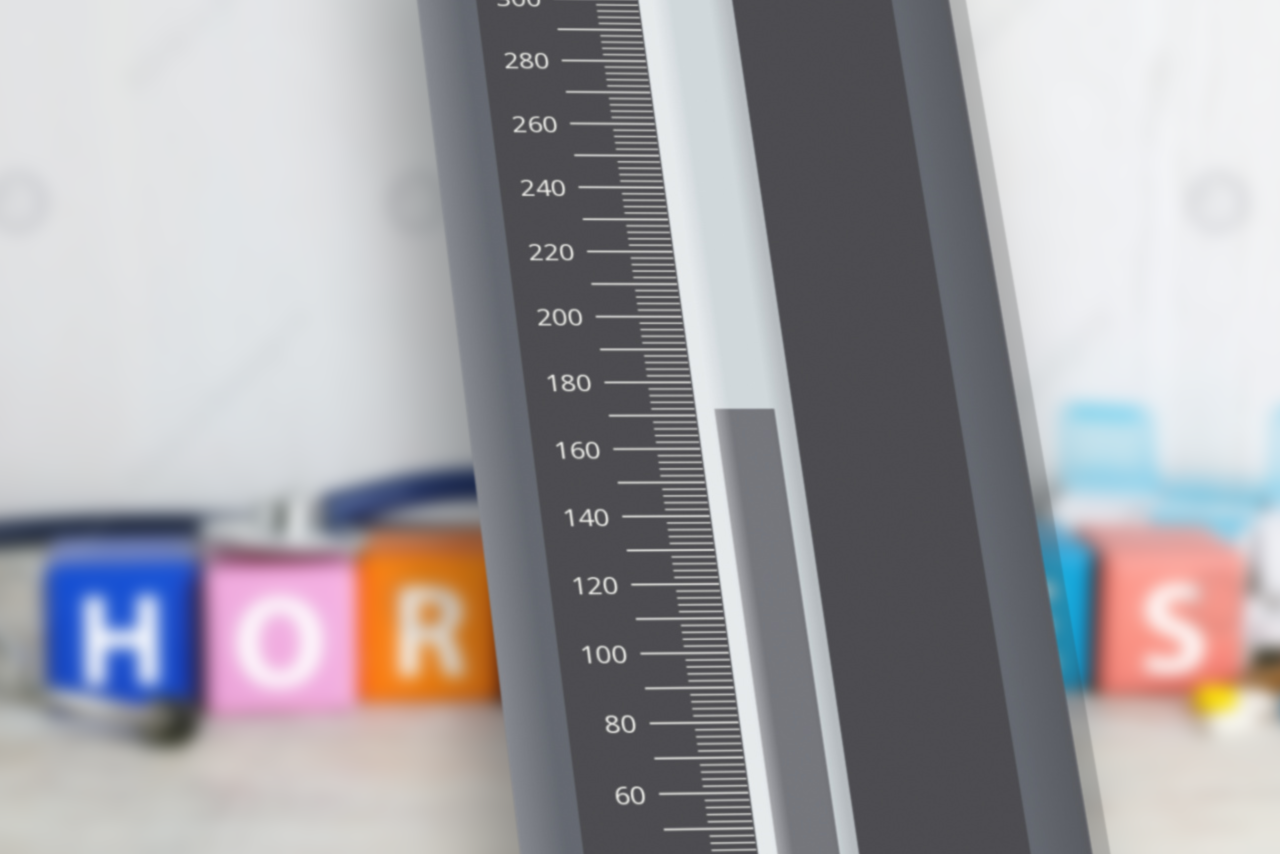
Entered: 172 mmHg
